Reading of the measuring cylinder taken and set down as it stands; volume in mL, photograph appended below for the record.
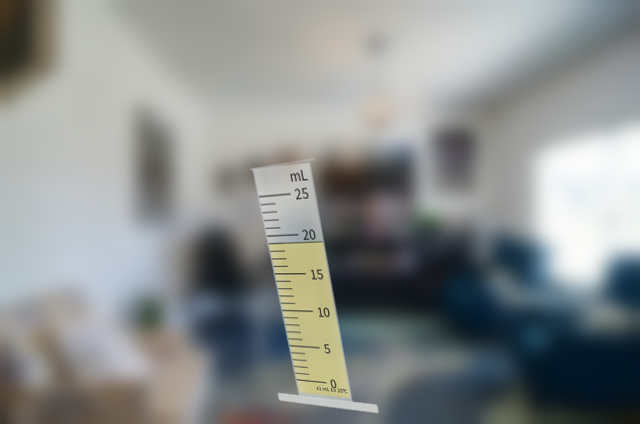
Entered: 19 mL
